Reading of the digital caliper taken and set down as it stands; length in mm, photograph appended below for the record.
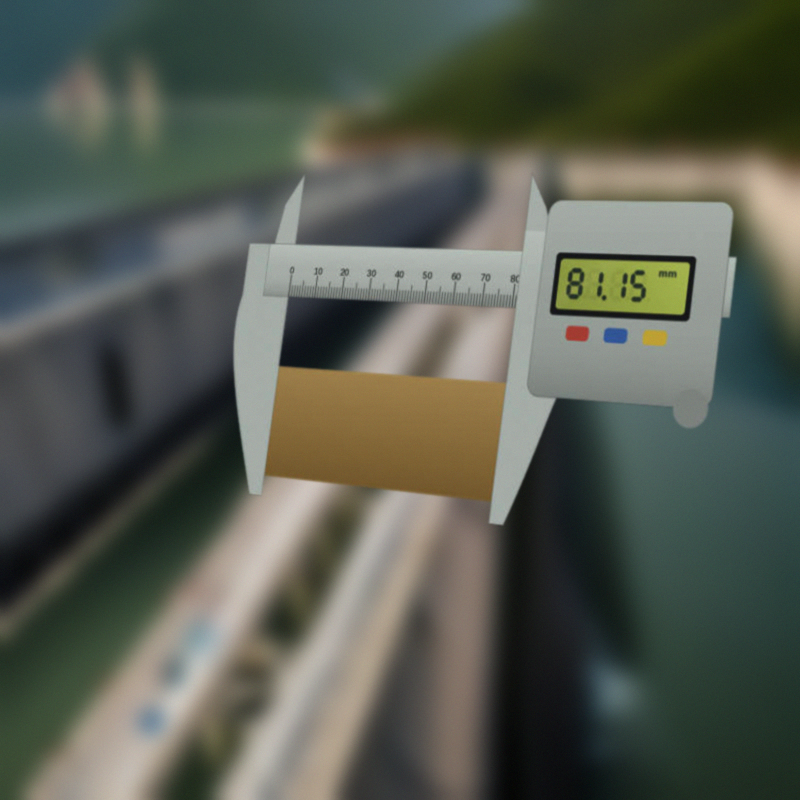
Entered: 81.15 mm
